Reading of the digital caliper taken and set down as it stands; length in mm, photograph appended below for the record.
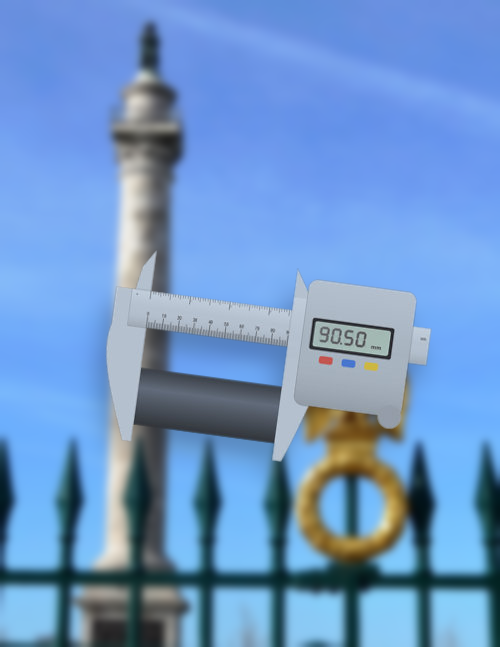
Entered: 90.50 mm
